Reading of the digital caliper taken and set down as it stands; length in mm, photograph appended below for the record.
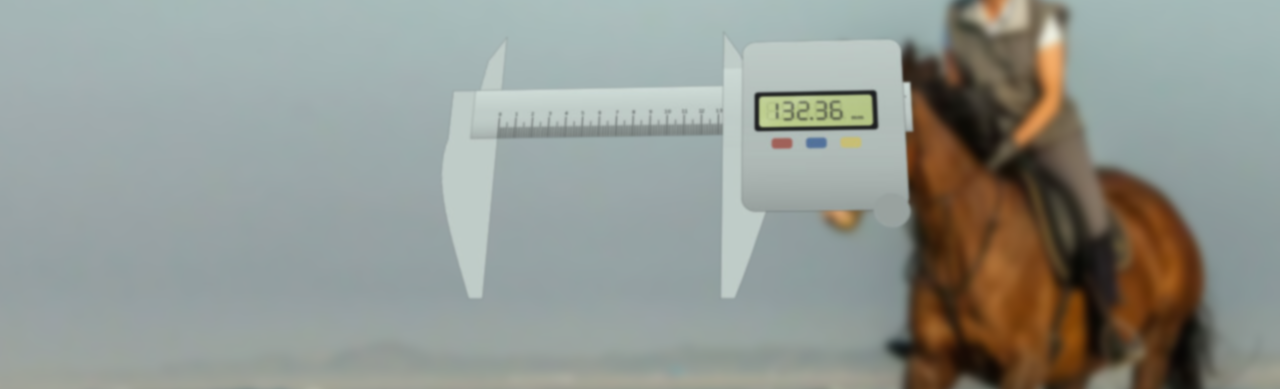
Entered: 132.36 mm
